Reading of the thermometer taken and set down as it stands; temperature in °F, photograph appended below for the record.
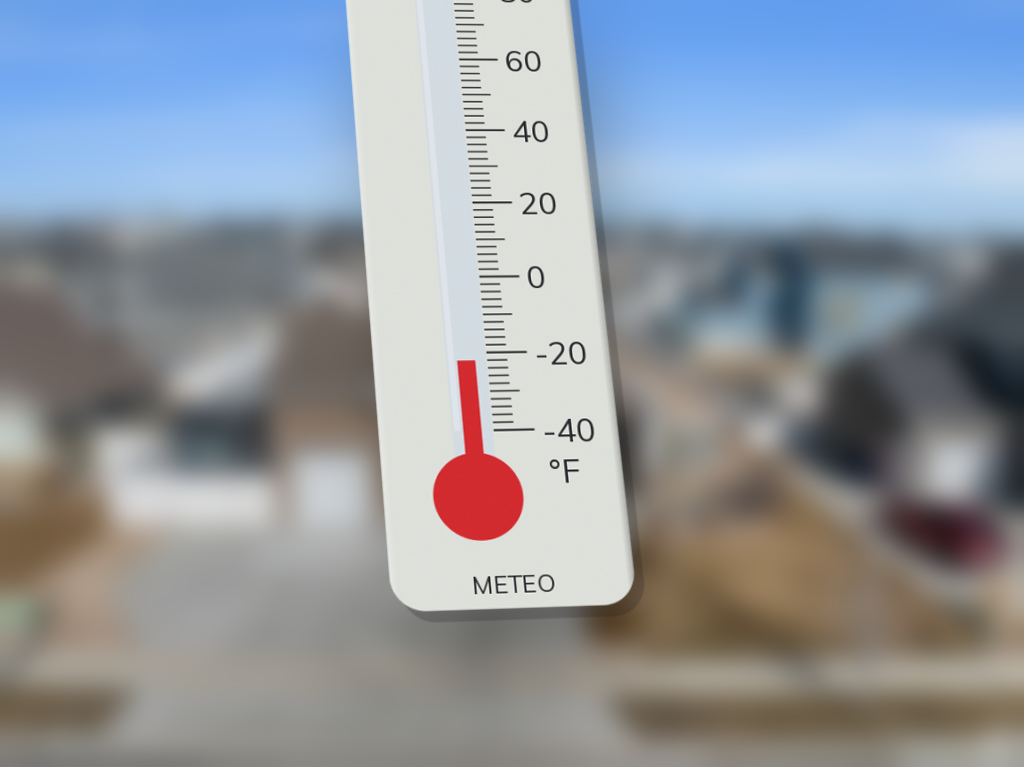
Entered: -22 °F
